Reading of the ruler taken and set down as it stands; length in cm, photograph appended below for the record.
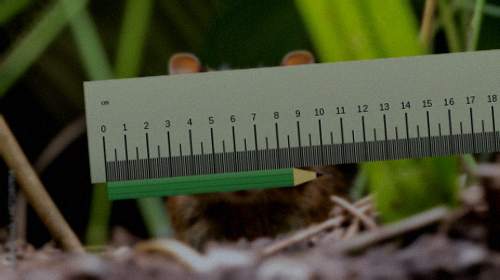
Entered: 10 cm
